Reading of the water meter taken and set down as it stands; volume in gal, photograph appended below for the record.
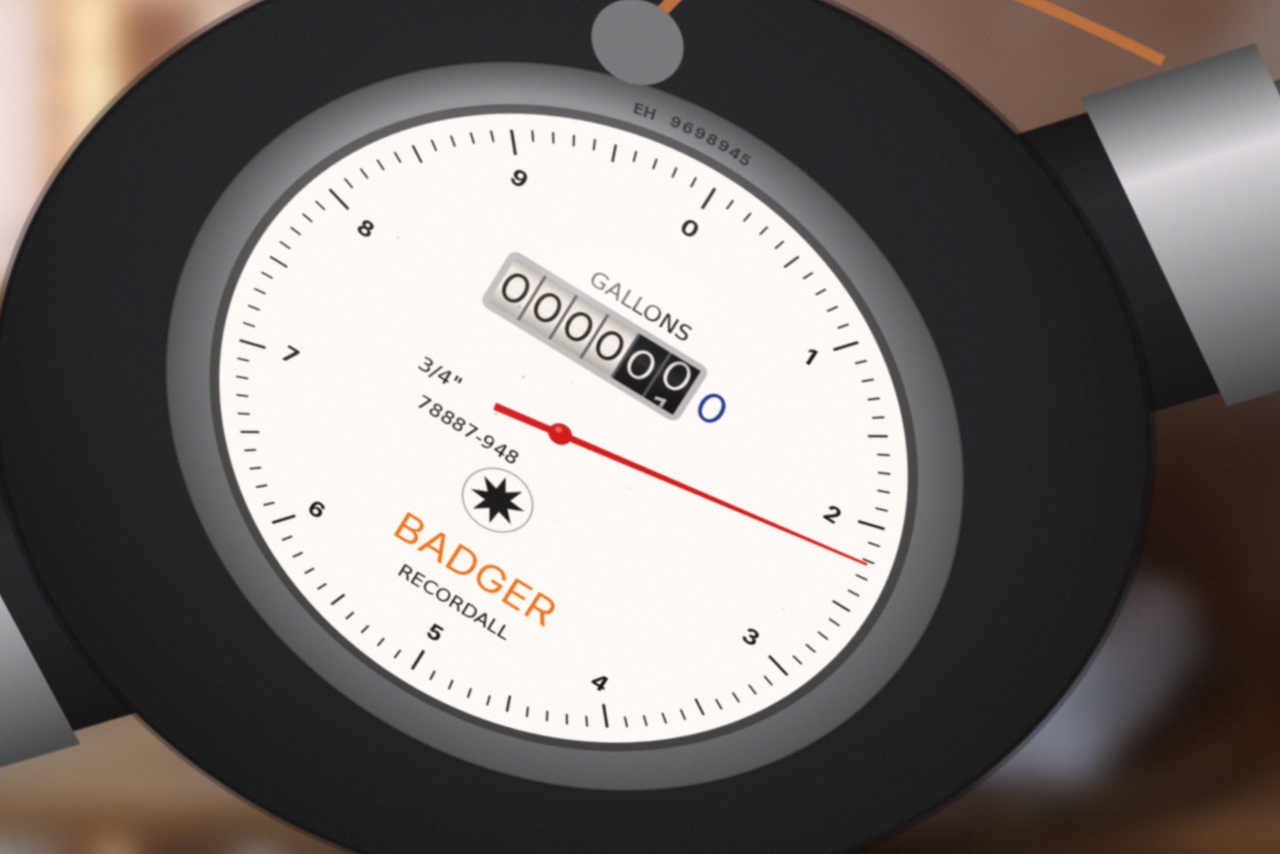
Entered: 2.2 gal
